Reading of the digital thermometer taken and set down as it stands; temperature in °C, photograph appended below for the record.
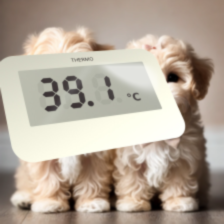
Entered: 39.1 °C
